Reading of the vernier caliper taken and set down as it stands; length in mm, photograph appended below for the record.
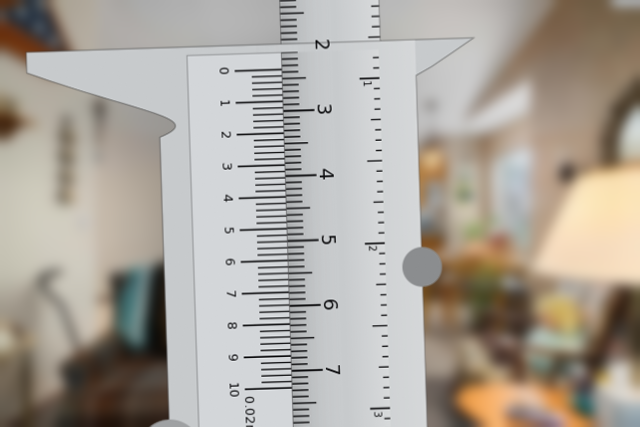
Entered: 23.6 mm
